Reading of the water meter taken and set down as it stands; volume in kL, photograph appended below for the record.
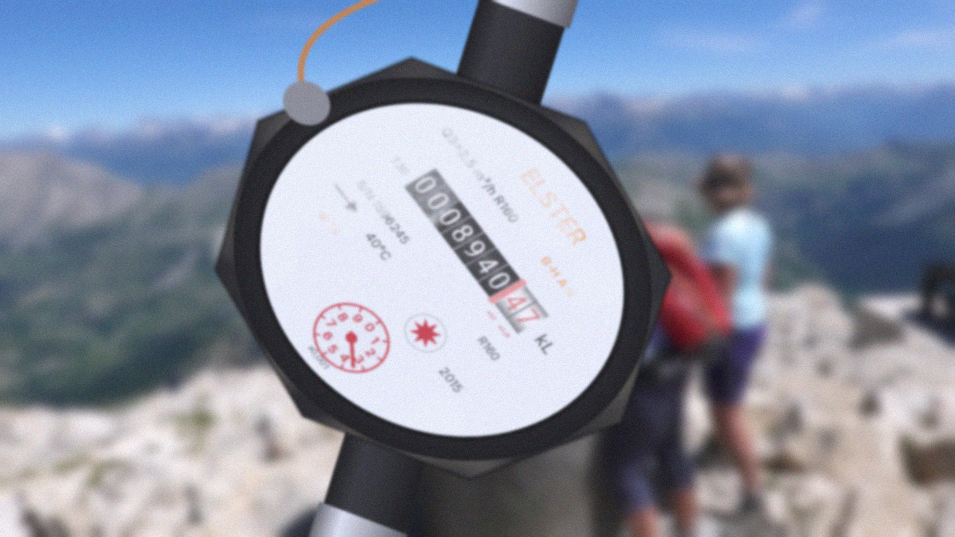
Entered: 8940.473 kL
